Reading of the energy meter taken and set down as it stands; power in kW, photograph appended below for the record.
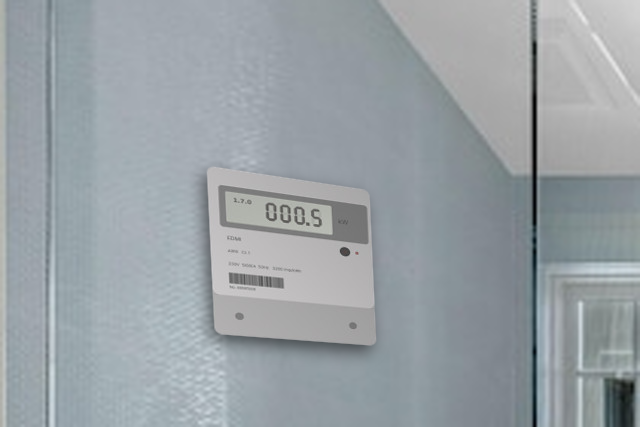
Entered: 0.5 kW
